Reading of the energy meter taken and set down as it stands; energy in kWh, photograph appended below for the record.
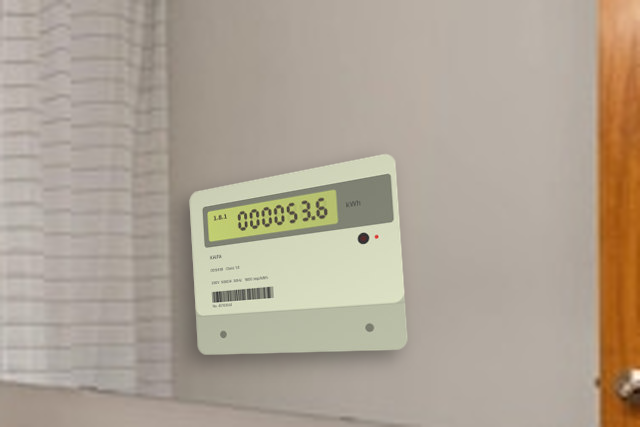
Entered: 53.6 kWh
